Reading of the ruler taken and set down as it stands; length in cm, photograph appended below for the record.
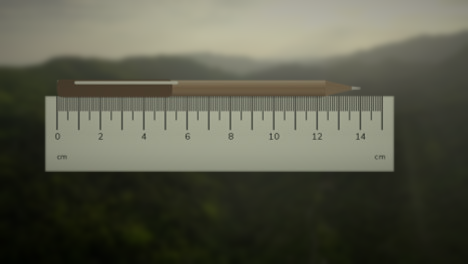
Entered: 14 cm
